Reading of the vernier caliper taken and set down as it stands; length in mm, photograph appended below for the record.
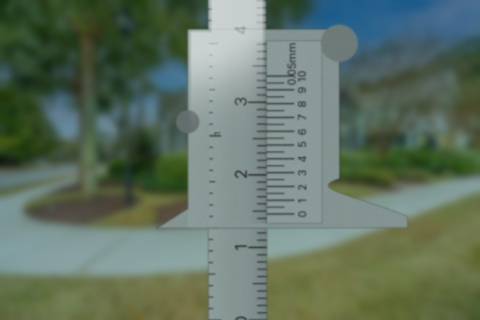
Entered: 14.6 mm
